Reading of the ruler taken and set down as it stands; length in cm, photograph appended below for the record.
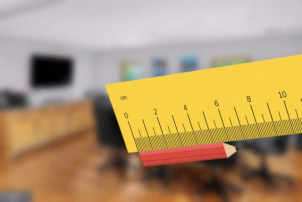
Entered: 6.5 cm
